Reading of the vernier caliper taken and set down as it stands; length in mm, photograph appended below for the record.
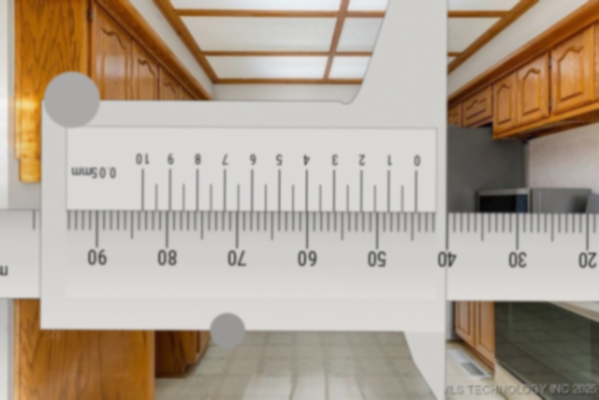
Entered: 44.5 mm
